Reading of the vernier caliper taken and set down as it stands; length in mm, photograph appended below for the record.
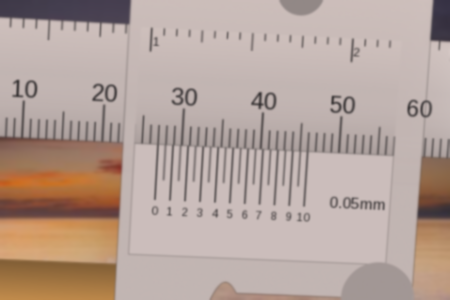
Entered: 27.0 mm
